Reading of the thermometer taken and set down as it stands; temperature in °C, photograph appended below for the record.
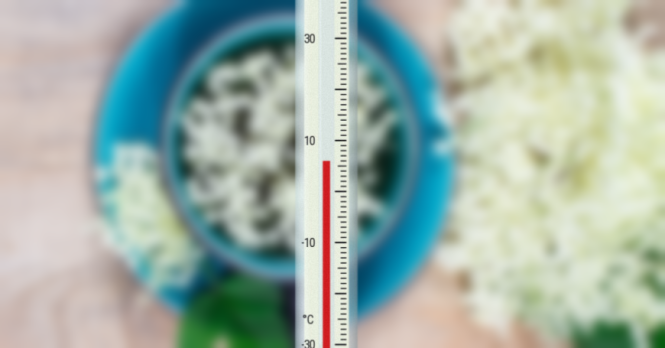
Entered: 6 °C
